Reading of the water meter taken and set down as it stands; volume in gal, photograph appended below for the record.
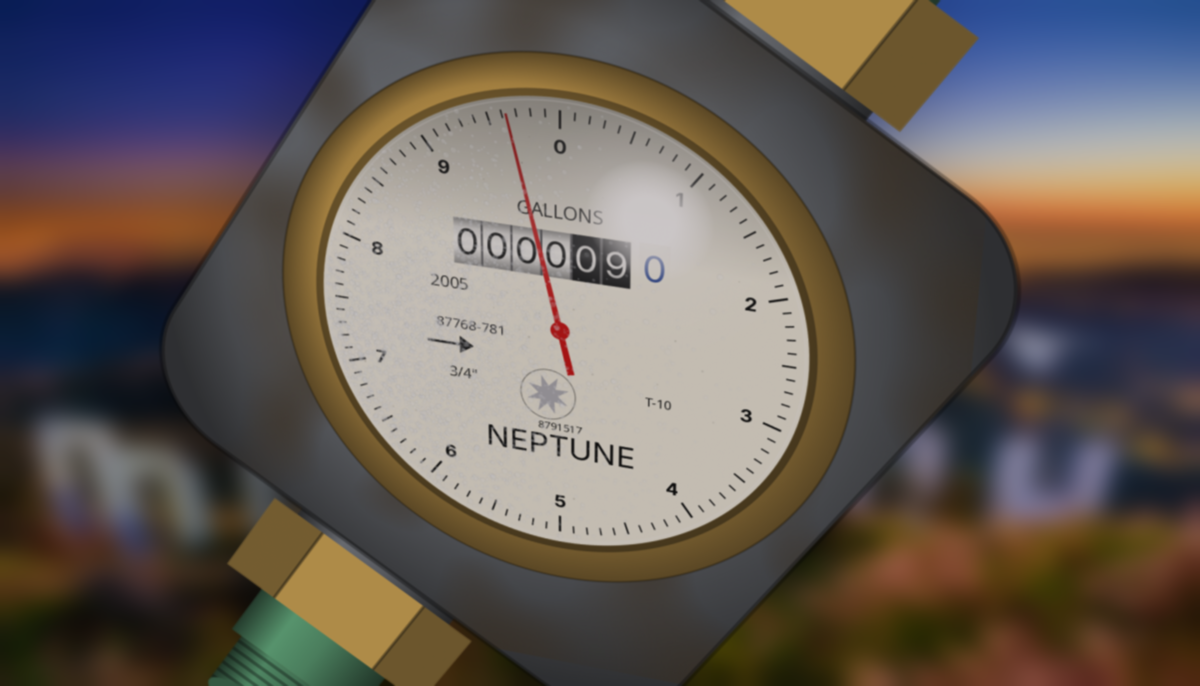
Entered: 89.6 gal
